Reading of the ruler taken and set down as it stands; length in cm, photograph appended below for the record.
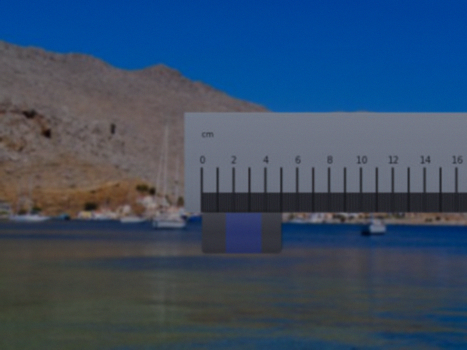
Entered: 5 cm
